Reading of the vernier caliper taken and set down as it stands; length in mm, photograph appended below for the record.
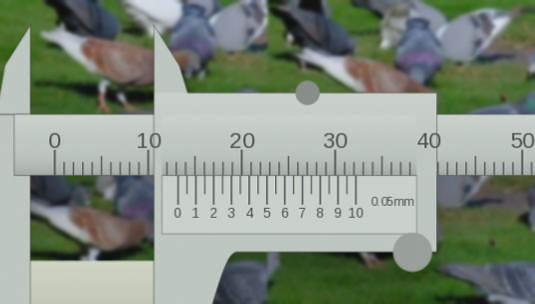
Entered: 13.2 mm
